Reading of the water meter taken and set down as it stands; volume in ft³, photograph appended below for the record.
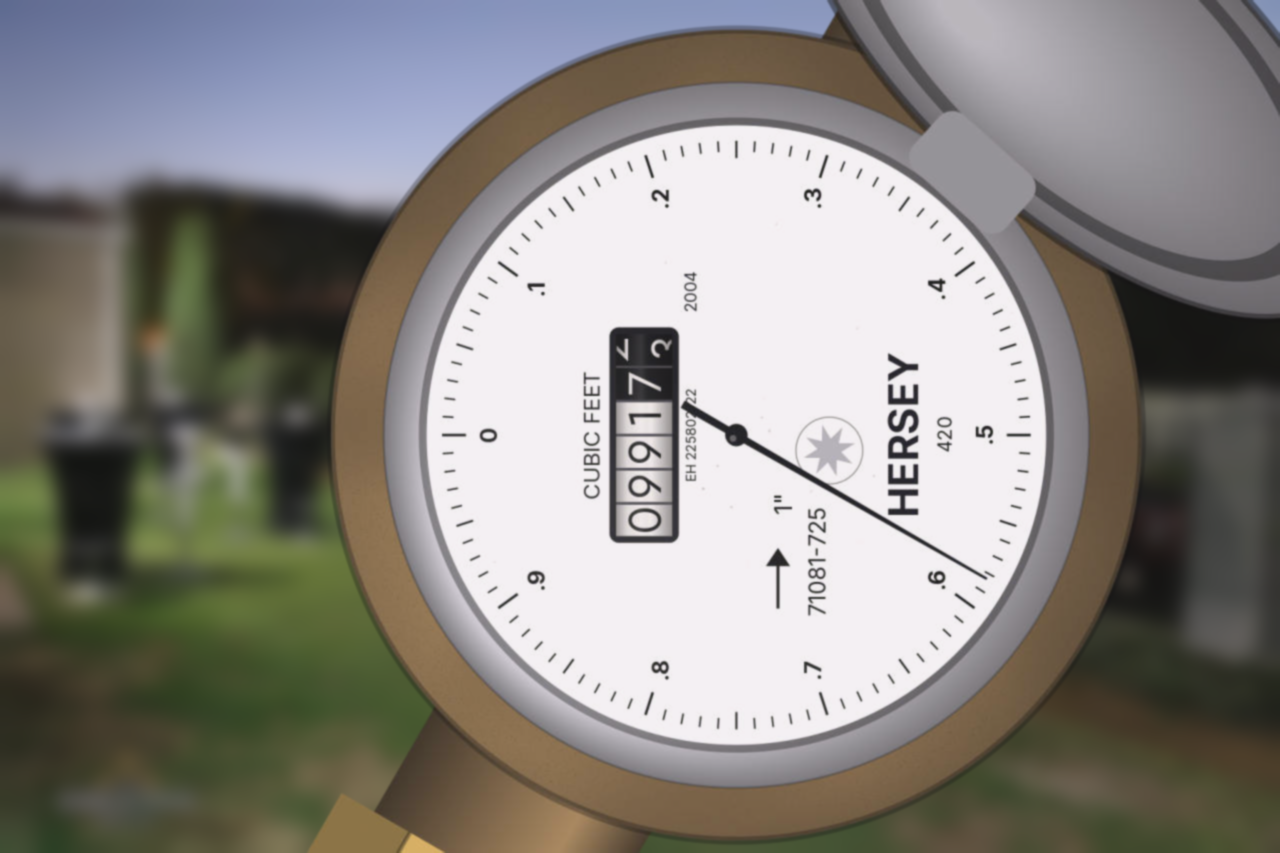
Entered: 99172.58 ft³
